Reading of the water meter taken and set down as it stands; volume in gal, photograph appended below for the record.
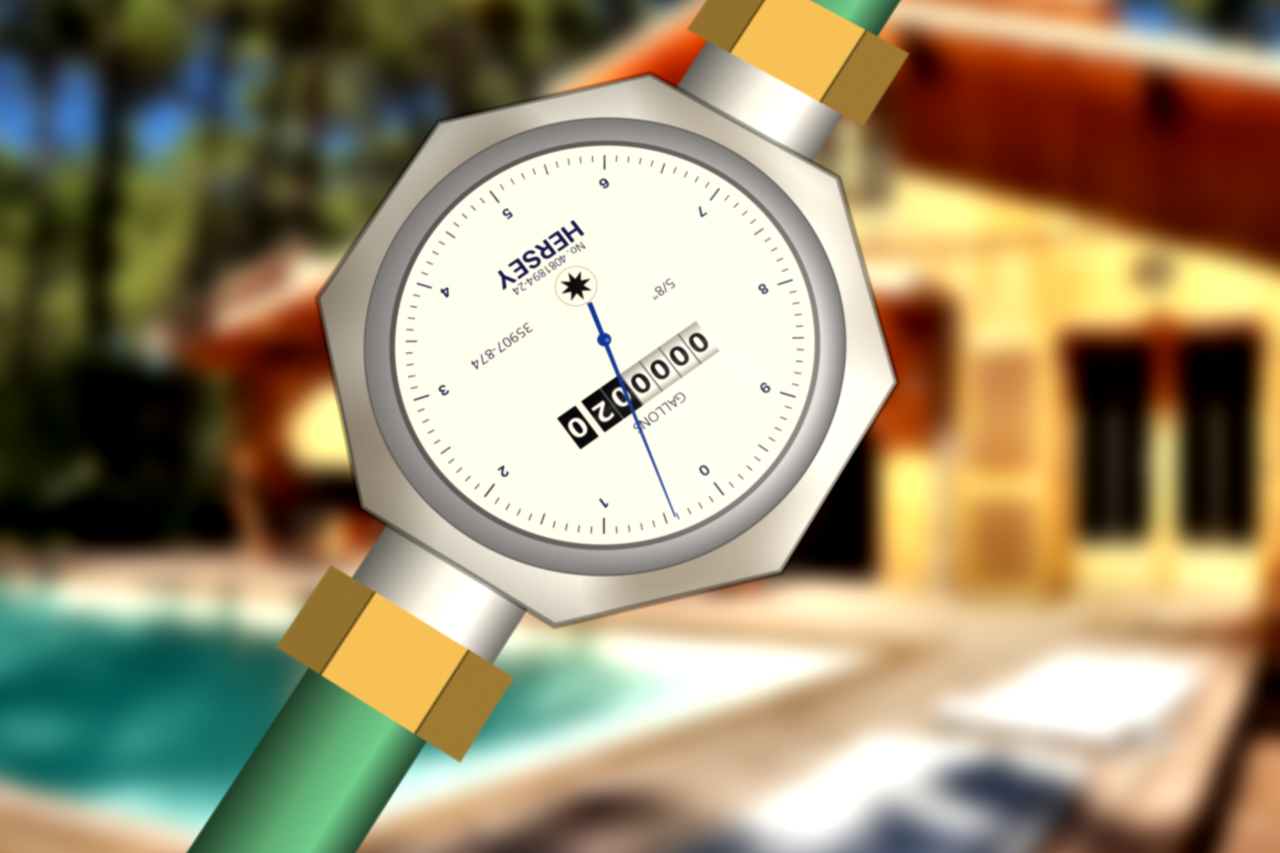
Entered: 20.4 gal
